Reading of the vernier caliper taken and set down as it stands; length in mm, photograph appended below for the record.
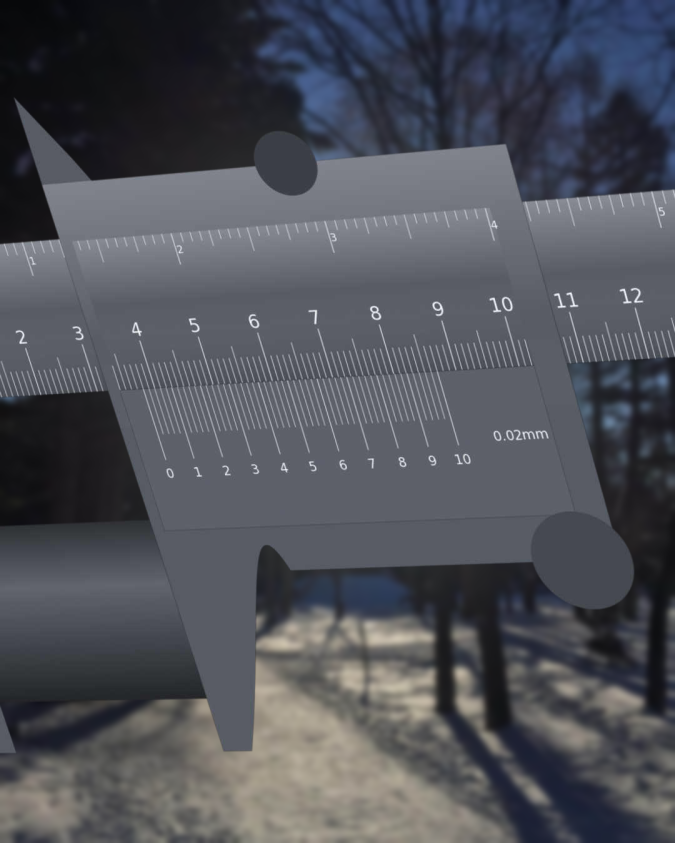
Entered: 38.0 mm
